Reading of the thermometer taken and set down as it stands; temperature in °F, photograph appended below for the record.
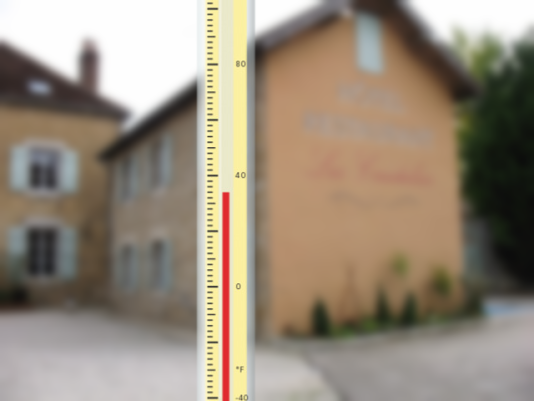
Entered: 34 °F
